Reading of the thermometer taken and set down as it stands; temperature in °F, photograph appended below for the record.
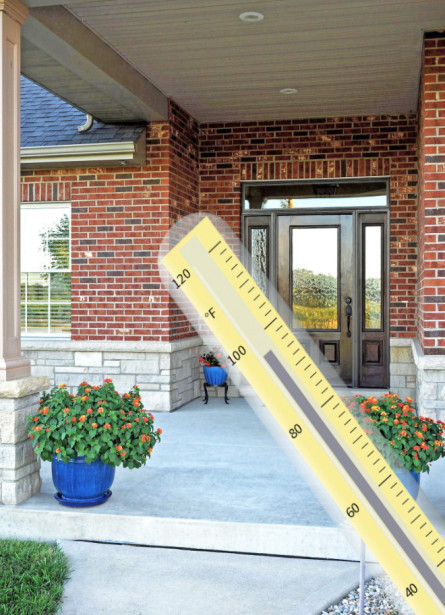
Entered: 96 °F
